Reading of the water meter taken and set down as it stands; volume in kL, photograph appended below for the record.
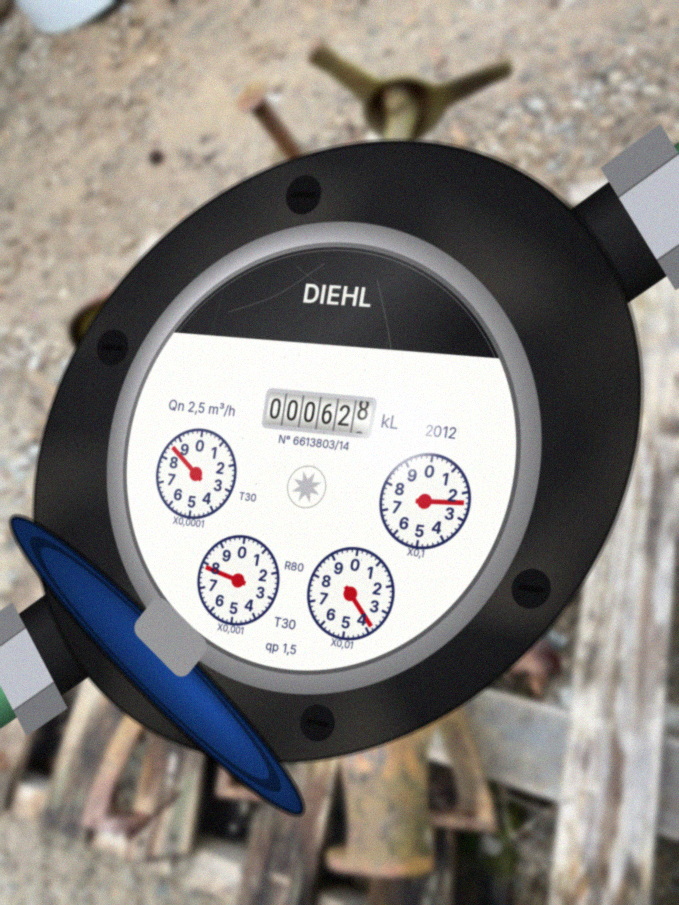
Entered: 628.2378 kL
